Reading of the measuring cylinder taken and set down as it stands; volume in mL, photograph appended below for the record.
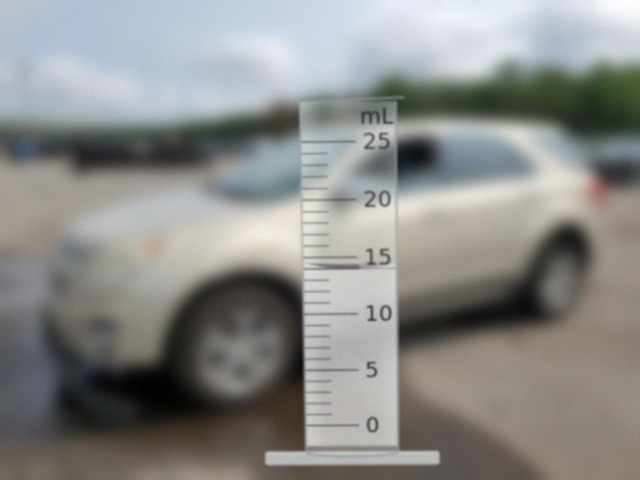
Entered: 14 mL
